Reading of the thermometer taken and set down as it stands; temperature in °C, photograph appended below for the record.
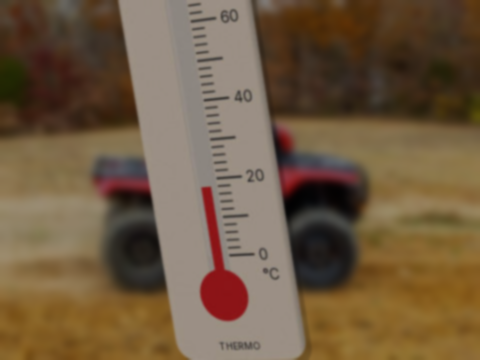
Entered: 18 °C
